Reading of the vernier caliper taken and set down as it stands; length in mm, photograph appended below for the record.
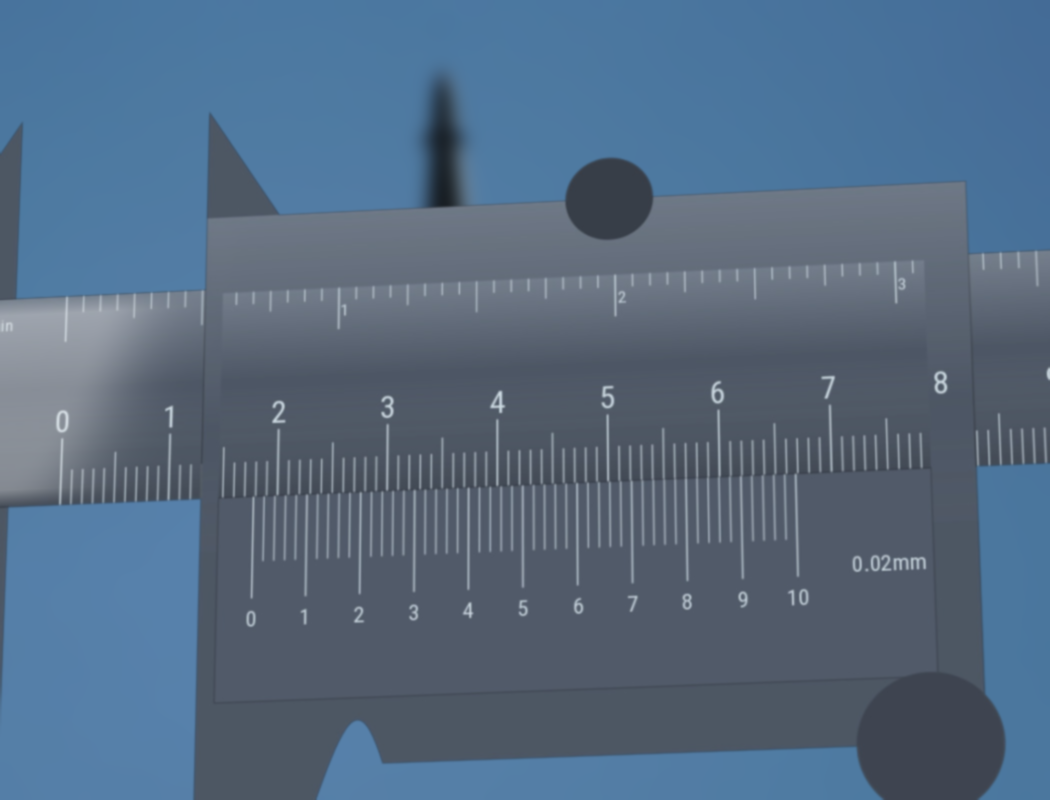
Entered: 17.8 mm
